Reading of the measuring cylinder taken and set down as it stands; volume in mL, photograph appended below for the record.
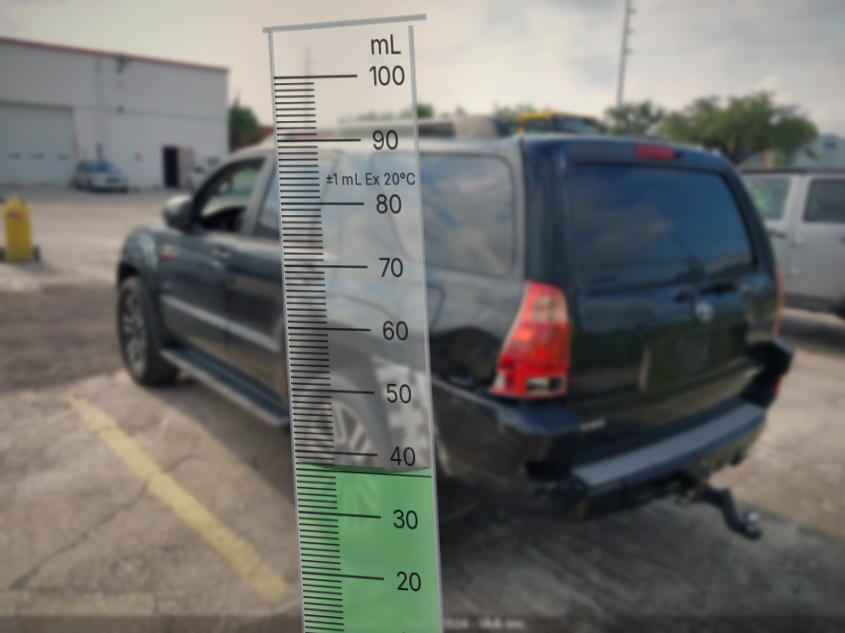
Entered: 37 mL
